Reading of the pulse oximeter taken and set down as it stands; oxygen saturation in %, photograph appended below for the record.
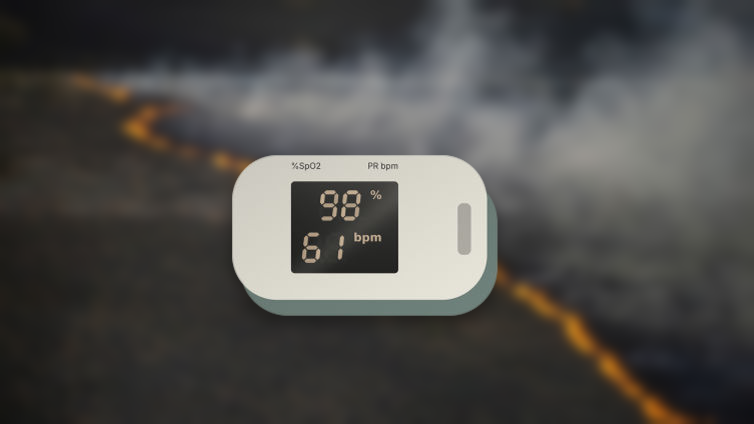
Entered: 98 %
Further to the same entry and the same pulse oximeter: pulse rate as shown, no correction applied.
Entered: 61 bpm
